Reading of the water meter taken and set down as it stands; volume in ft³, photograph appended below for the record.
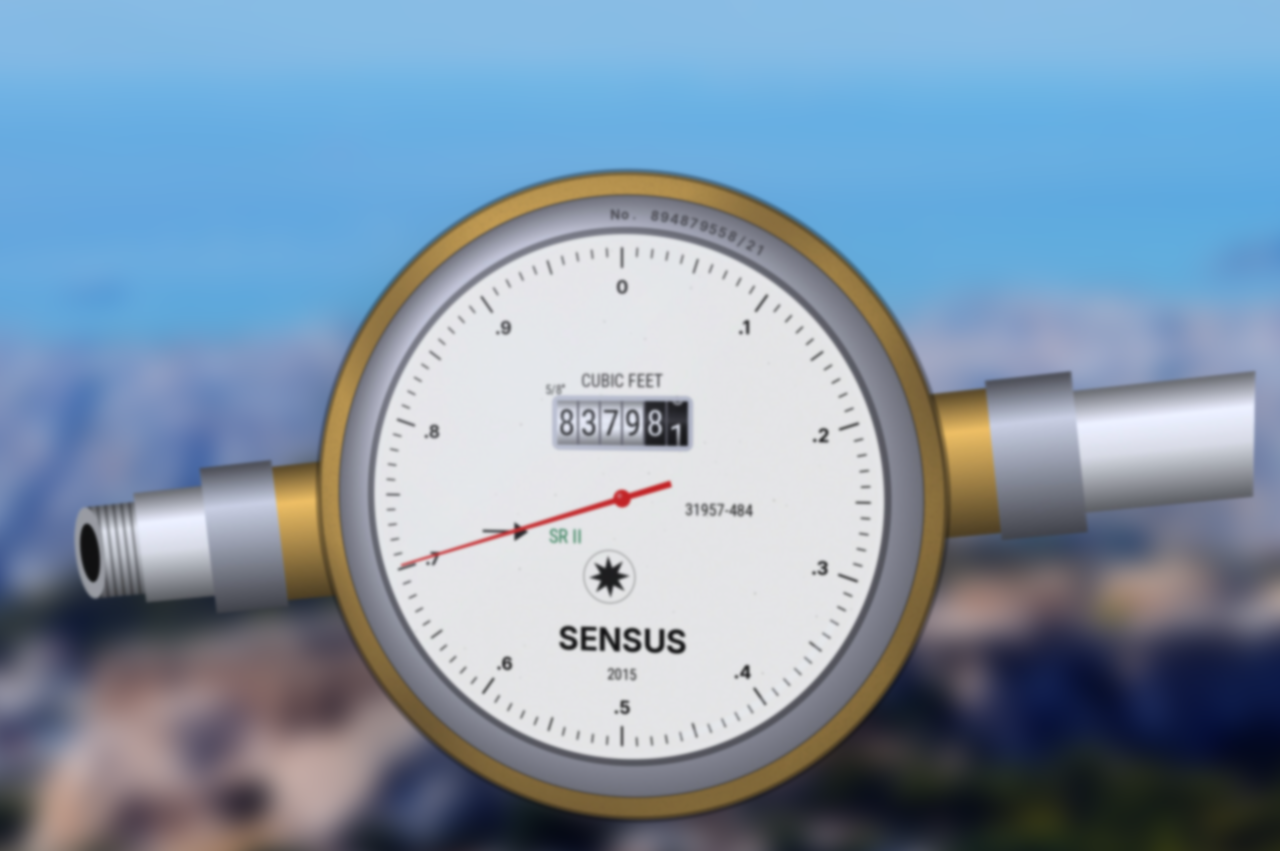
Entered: 837980.70 ft³
